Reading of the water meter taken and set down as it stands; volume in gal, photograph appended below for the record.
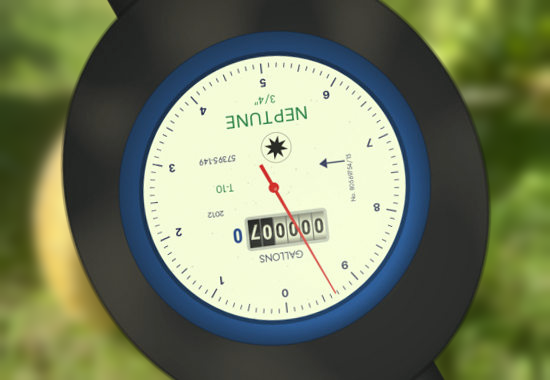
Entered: 69.3 gal
